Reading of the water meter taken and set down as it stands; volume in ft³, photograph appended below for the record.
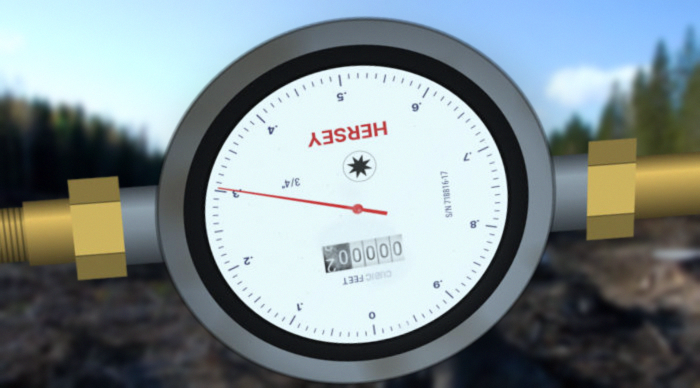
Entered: 2.30 ft³
